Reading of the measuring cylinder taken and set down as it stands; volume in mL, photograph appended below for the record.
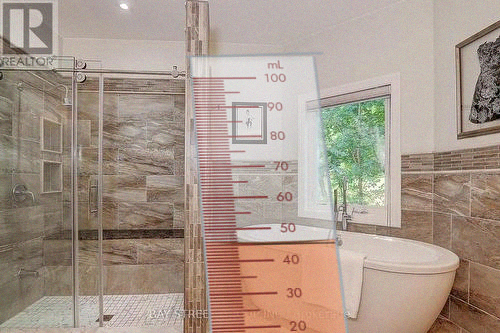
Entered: 45 mL
